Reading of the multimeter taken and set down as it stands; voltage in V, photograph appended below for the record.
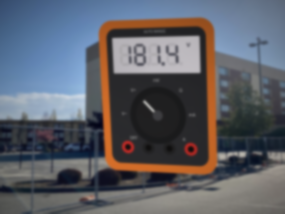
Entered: 181.4 V
